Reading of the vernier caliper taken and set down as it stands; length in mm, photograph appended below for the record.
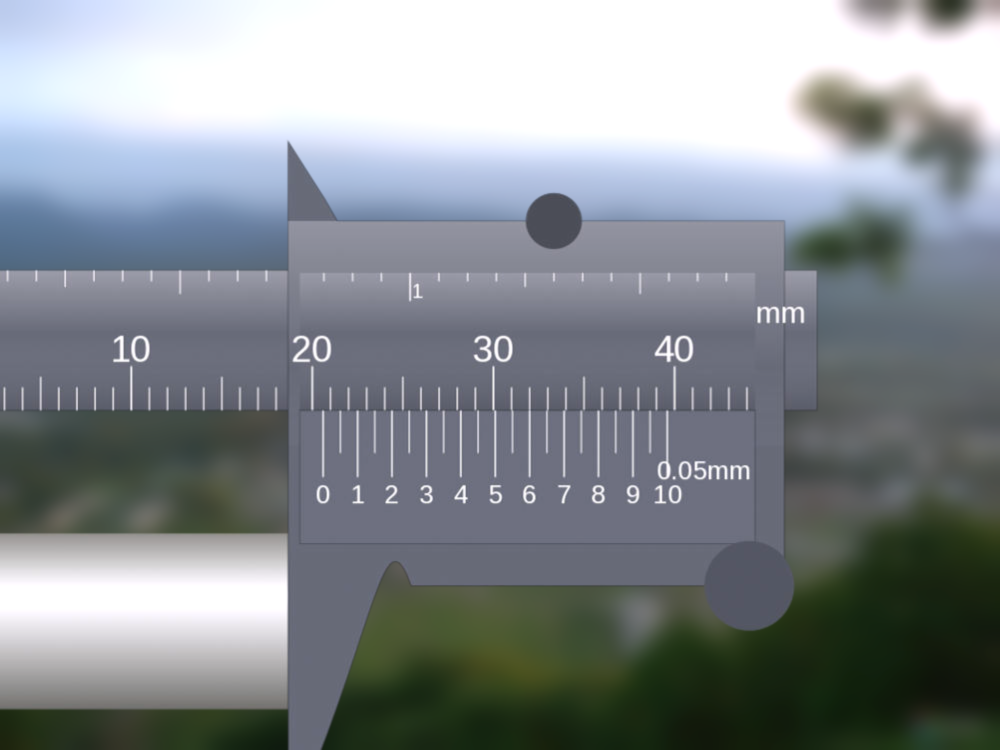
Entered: 20.6 mm
